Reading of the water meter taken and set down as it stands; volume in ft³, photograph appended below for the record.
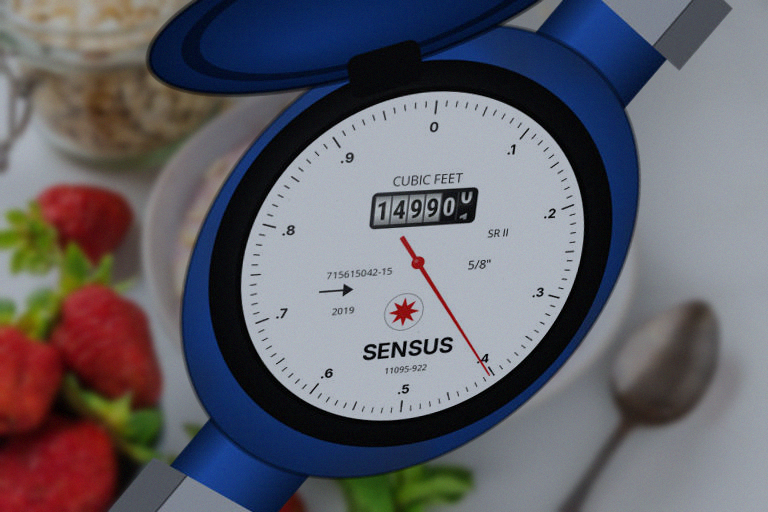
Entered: 149900.40 ft³
